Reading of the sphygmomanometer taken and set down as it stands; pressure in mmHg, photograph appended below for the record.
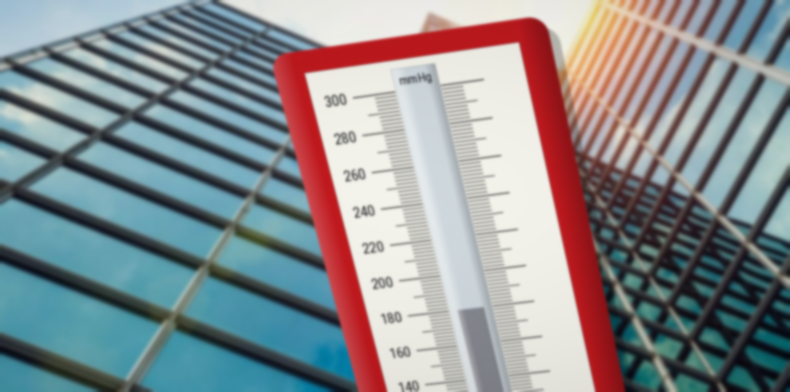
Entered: 180 mmHg
